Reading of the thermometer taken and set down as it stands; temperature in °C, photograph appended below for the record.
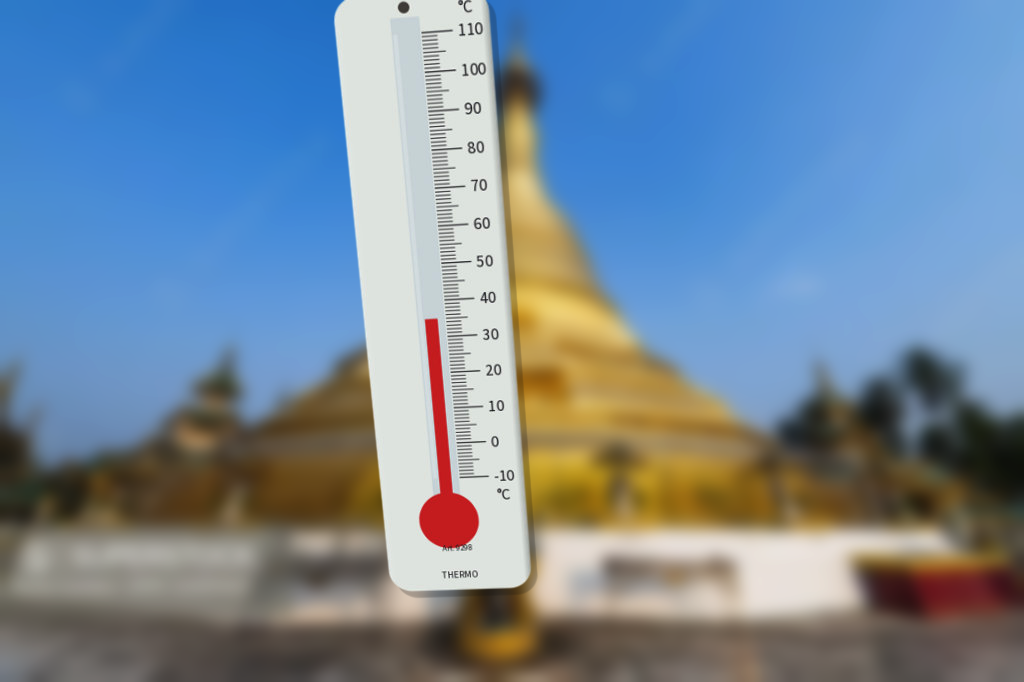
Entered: 35 °C
